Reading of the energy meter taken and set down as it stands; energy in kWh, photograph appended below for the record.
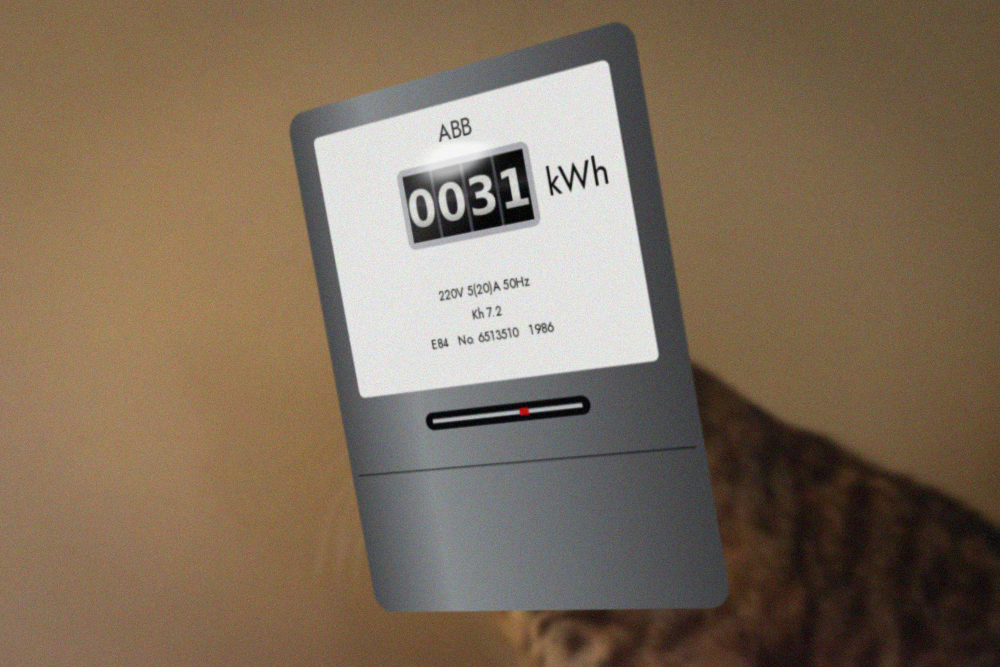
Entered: 31 kWh
